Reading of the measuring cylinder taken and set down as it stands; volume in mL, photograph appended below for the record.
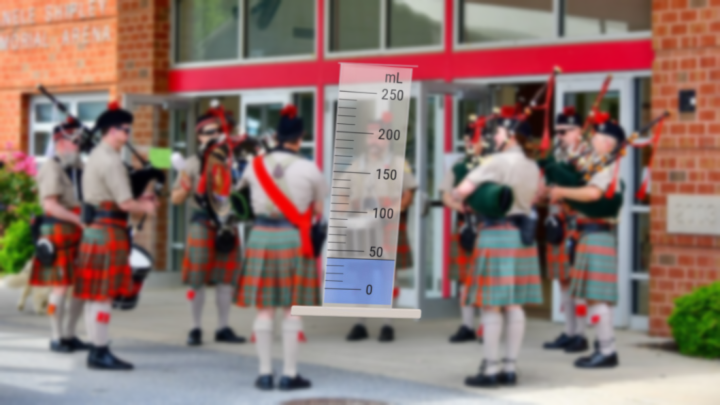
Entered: 40 mL
